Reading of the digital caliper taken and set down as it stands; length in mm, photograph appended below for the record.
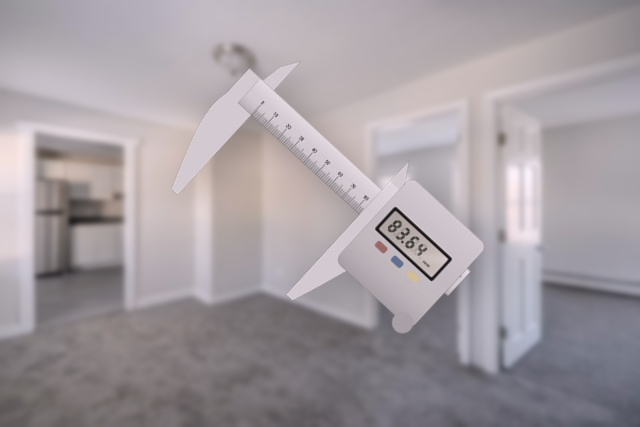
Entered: 83.64 mm
